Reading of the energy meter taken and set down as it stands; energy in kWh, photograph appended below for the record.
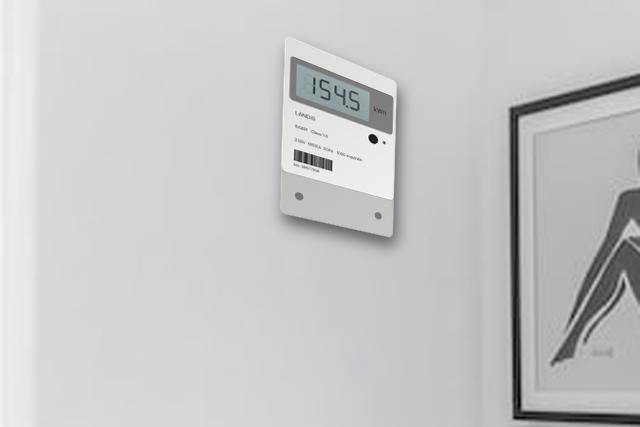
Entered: 154.5 kWh
